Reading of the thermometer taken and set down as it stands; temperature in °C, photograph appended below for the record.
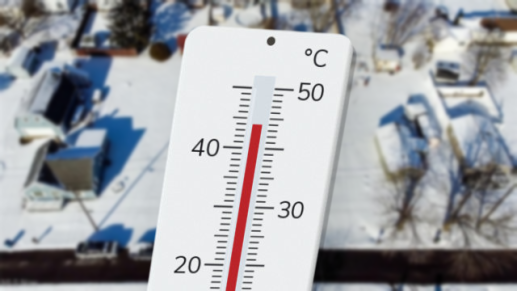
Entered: 44 °C
